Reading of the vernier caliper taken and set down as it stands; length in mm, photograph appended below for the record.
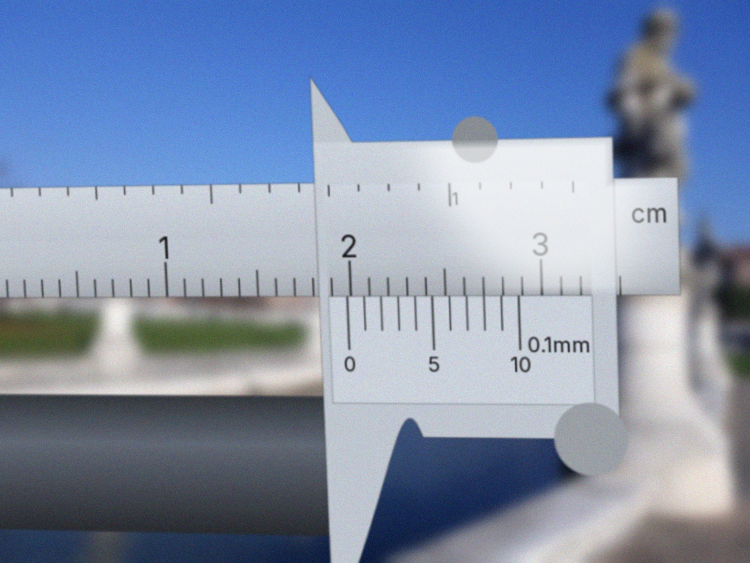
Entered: 19.8 mm
